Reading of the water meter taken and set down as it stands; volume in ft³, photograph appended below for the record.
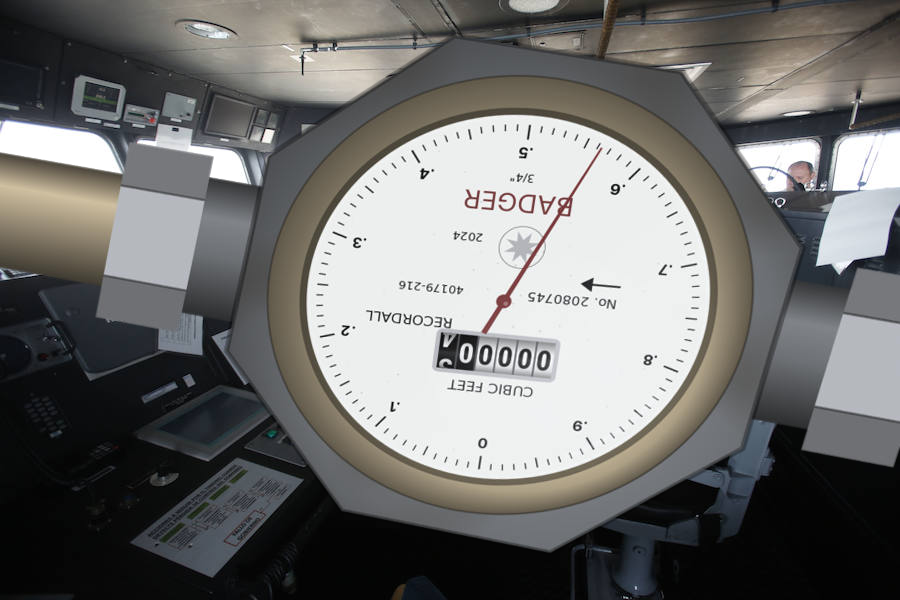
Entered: 3.56 ft³
